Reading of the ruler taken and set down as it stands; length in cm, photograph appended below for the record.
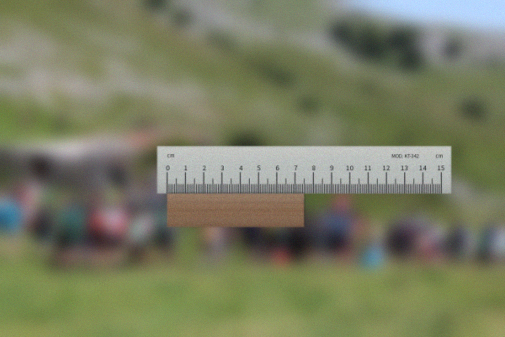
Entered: 7.5 cm
